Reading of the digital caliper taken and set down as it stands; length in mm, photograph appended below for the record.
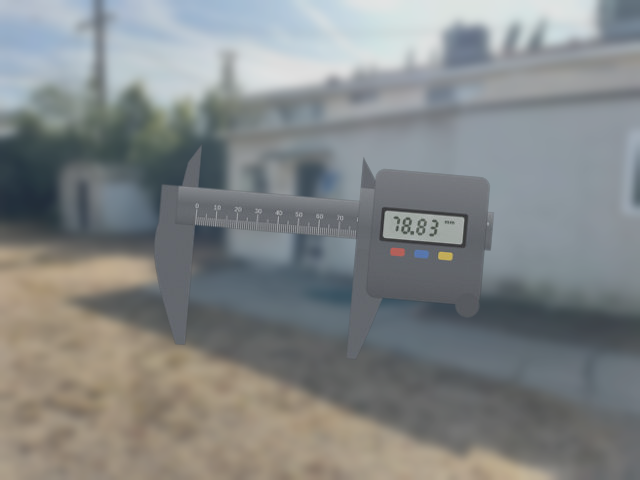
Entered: 78.83 mm
